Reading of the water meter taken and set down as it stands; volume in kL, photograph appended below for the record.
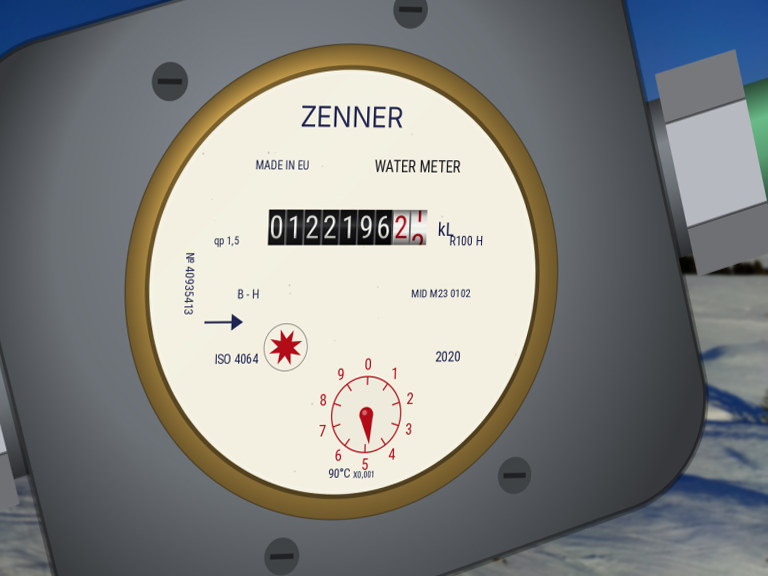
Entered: 122196.214 kL
